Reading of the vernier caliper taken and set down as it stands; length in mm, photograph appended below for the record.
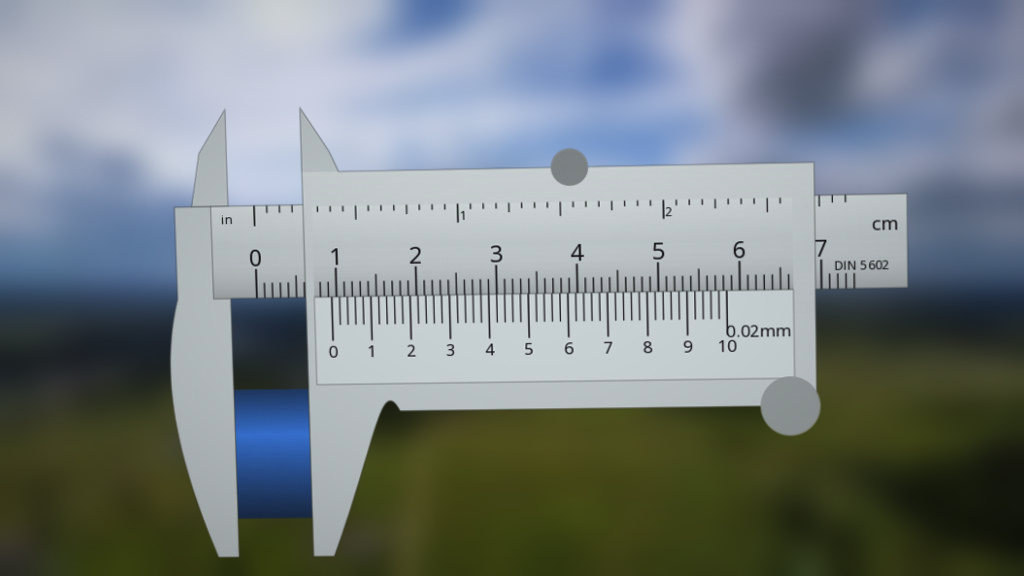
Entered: 9.4 mm
